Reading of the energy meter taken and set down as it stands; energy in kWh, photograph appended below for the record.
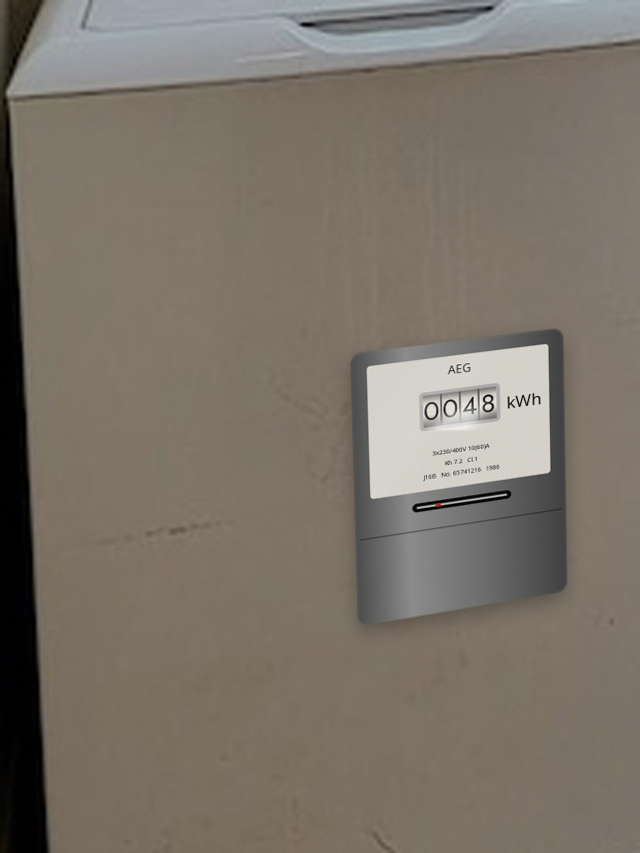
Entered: 48 kWh
